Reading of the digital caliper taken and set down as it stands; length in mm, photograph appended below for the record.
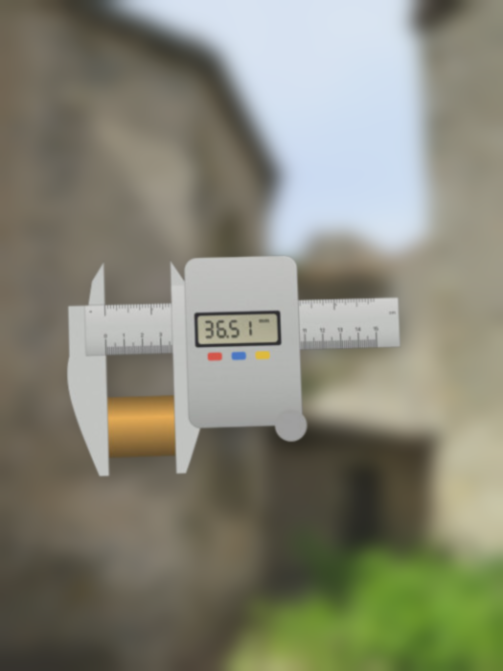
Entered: 36.51 mm
